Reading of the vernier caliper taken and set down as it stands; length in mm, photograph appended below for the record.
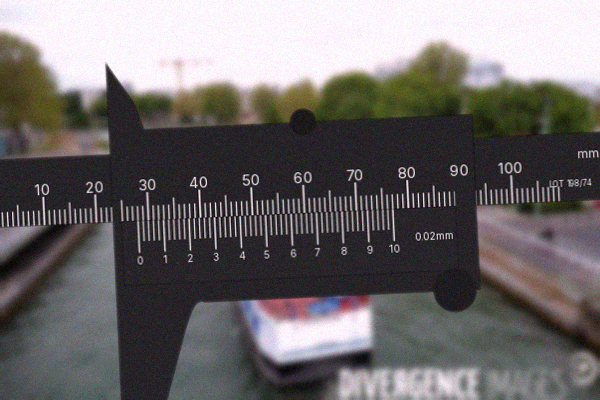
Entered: 28.0 mm
